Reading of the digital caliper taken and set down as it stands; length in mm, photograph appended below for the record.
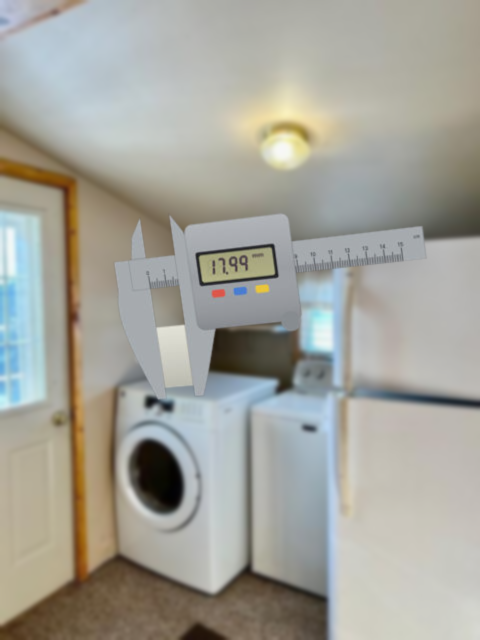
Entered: 17.99 mm
